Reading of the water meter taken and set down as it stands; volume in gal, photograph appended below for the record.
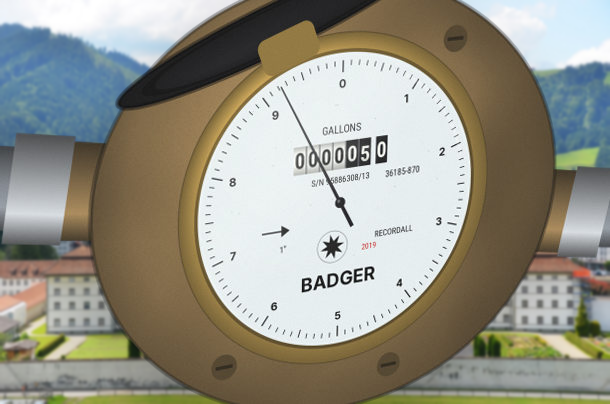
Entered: 49.2 gal
